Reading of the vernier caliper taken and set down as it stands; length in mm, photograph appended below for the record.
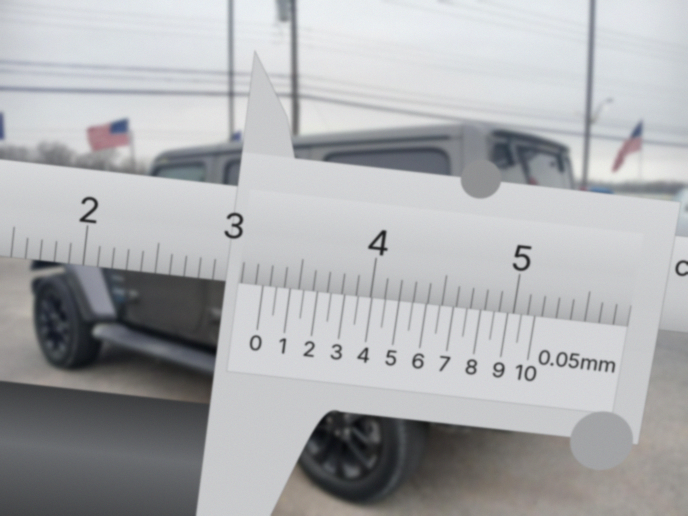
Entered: 32.5 mm
